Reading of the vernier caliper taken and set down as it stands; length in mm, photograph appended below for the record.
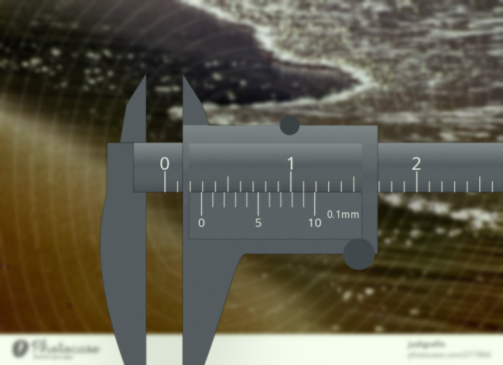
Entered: 2.9 mm
